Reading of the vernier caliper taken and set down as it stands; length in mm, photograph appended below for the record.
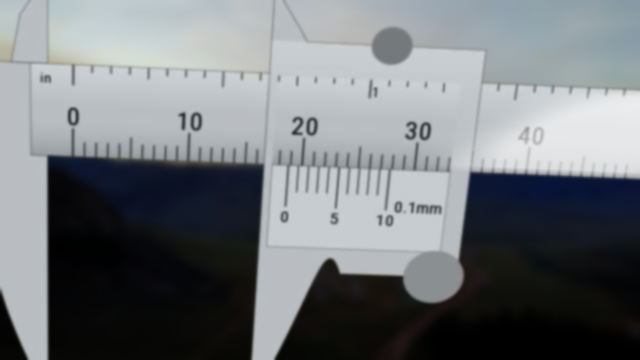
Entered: 18.8 mm
